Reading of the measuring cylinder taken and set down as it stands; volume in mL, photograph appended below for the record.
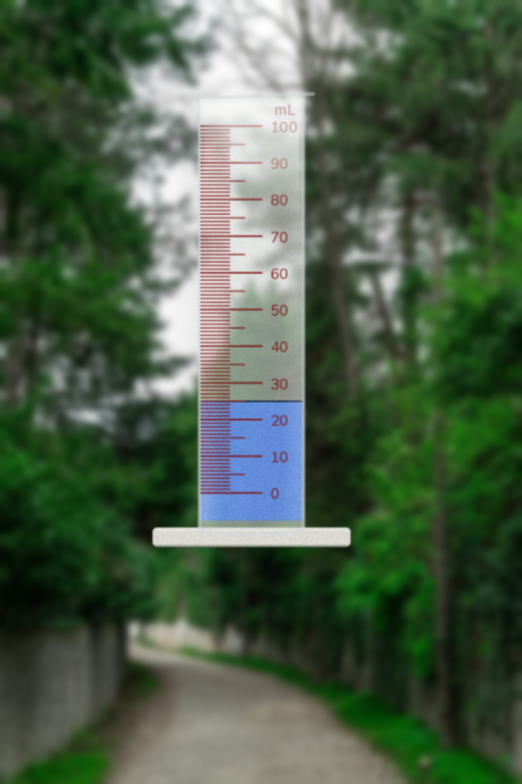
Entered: 25 mL
